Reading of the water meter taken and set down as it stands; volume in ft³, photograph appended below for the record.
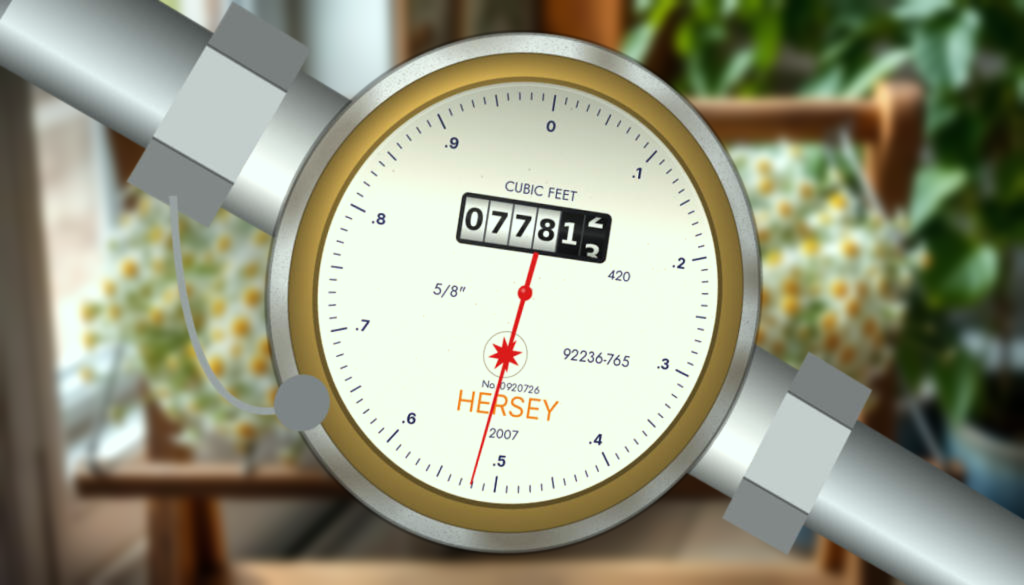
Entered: 77812.52 ft³
